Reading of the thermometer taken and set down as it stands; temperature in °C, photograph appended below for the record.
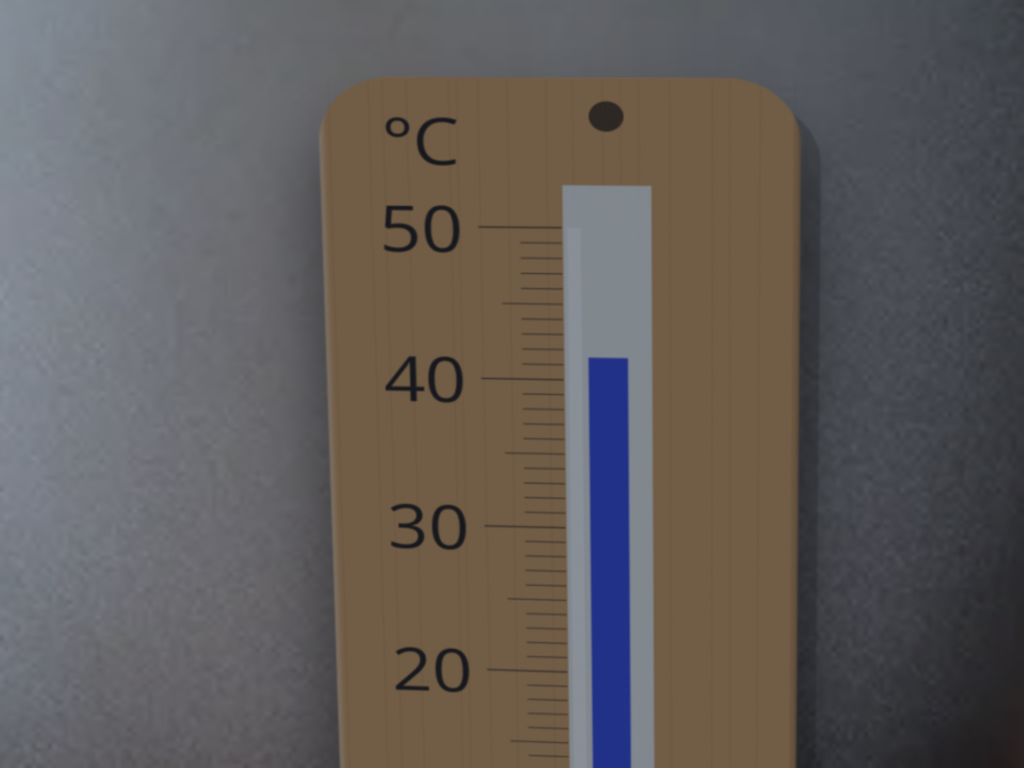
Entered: 41.5 °C
